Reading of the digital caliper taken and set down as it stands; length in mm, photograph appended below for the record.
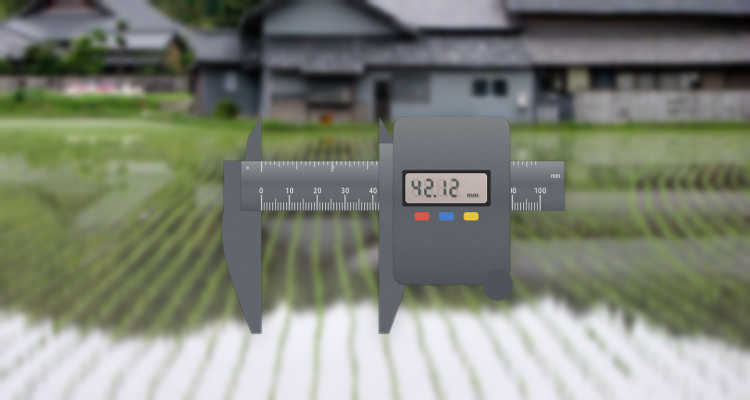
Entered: 42.12 mm
